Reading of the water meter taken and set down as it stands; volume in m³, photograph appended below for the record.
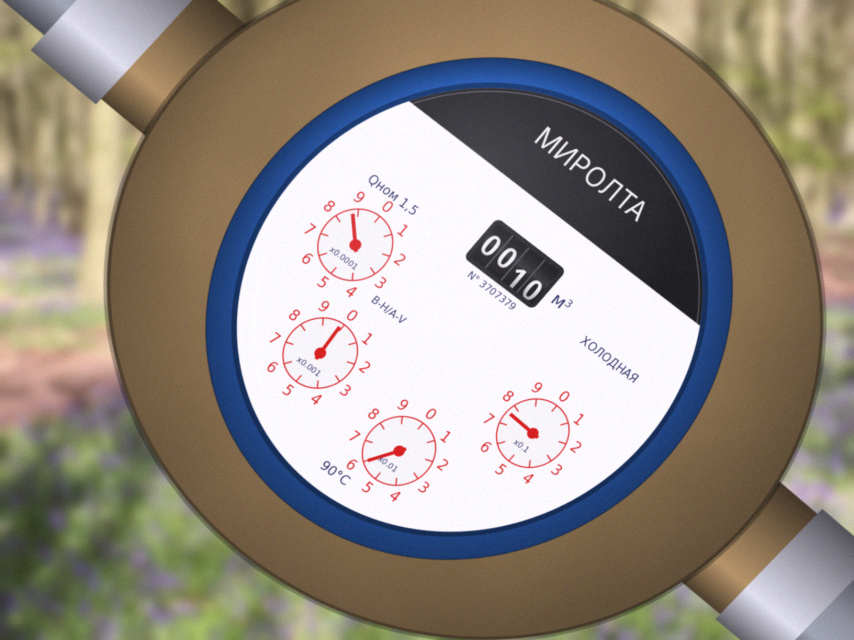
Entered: 9.7598 m³
